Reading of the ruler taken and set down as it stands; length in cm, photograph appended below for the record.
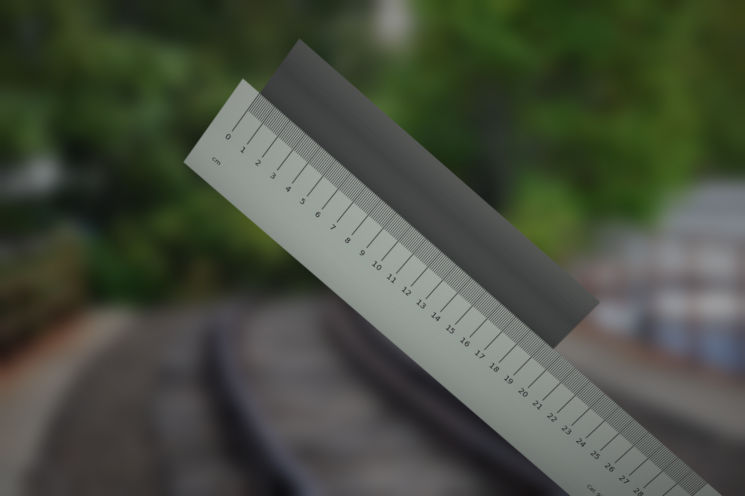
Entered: 19.5 cm
